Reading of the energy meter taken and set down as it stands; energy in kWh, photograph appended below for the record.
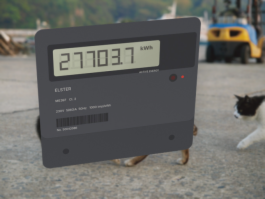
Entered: 27703.7 kWh
